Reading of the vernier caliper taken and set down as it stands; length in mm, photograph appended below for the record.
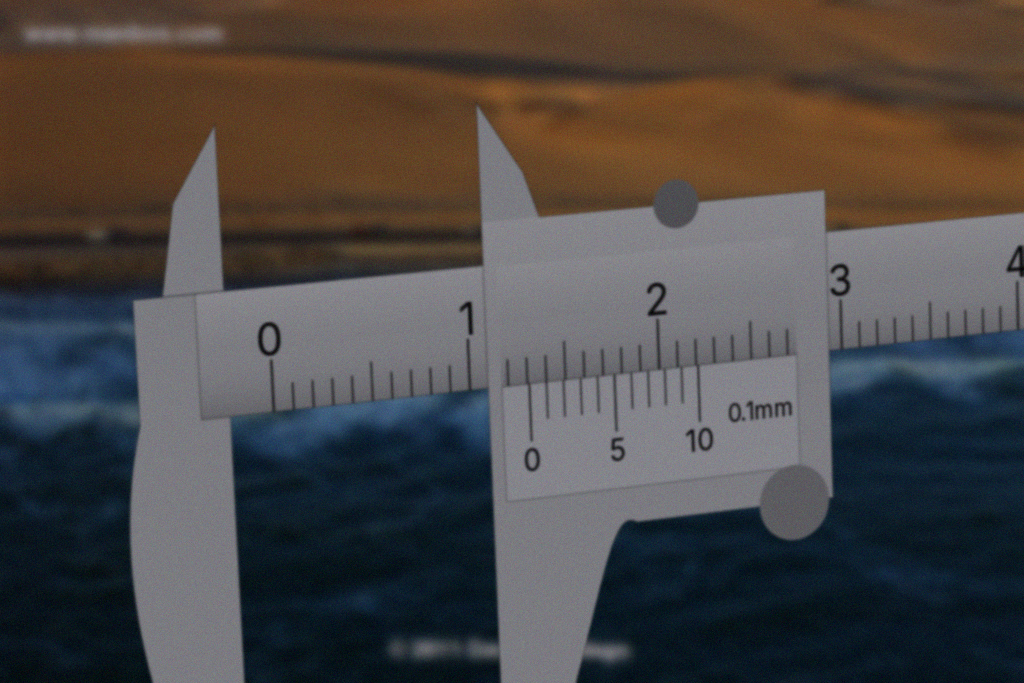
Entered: 13.1 mm
